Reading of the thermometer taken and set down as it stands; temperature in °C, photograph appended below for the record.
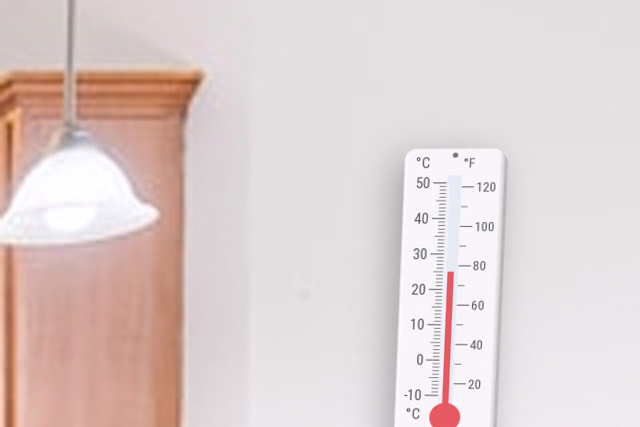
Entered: 25 °C
